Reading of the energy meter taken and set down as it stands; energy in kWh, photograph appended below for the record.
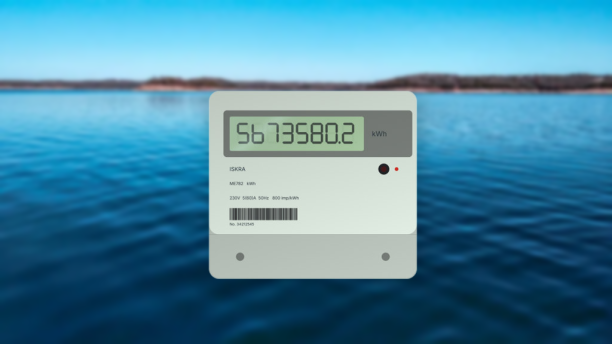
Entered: 5673580.2 kWh
